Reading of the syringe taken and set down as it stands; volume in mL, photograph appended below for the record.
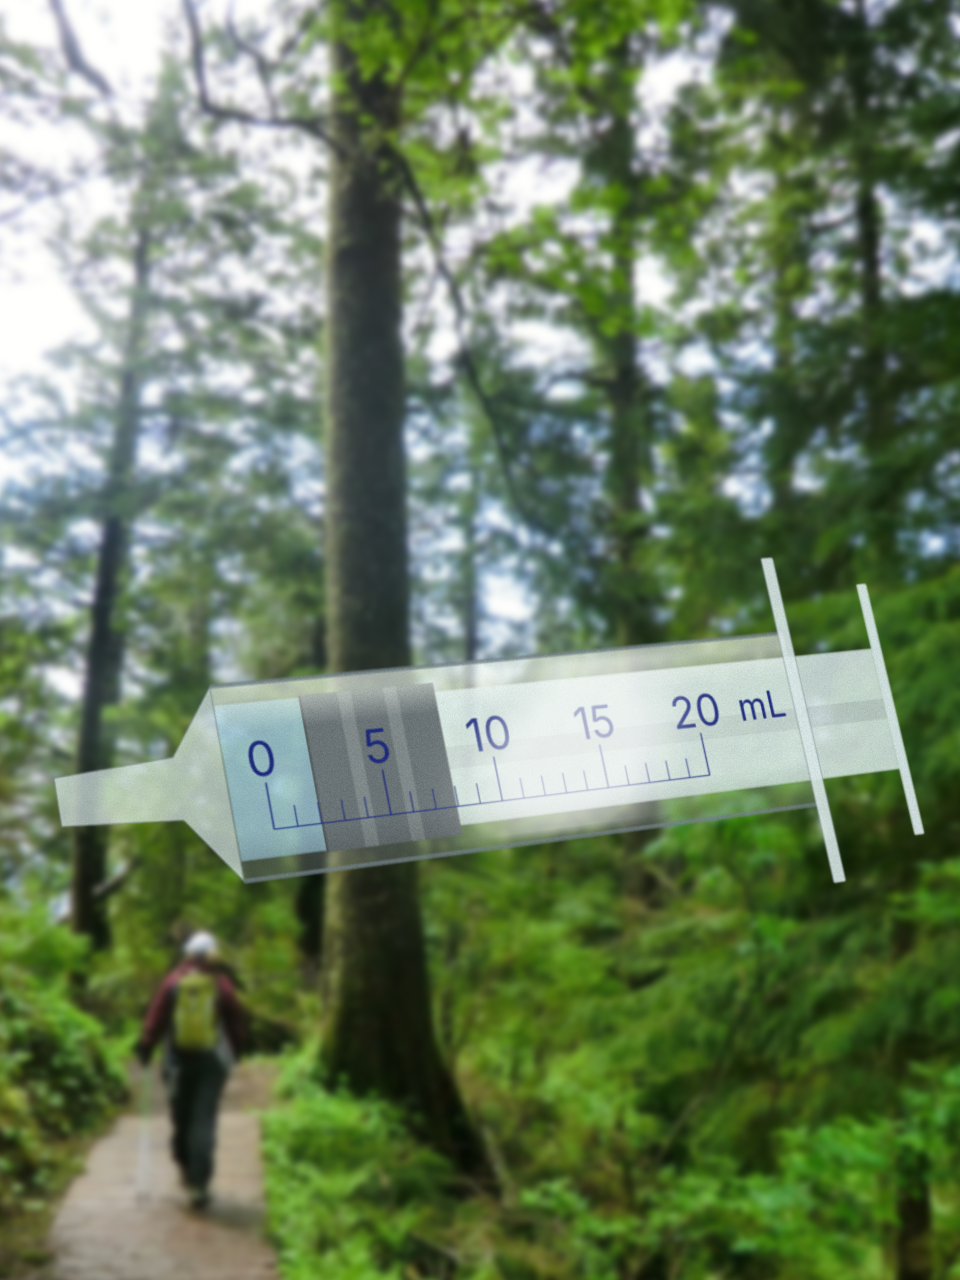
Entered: 2 mL
